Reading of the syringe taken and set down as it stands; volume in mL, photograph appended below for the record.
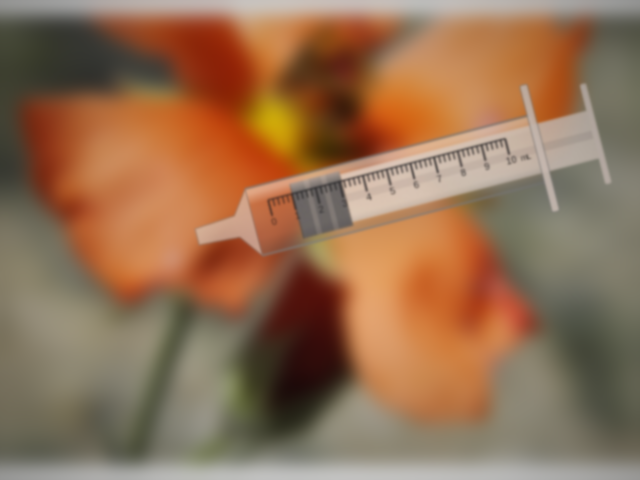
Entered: 1 mL
